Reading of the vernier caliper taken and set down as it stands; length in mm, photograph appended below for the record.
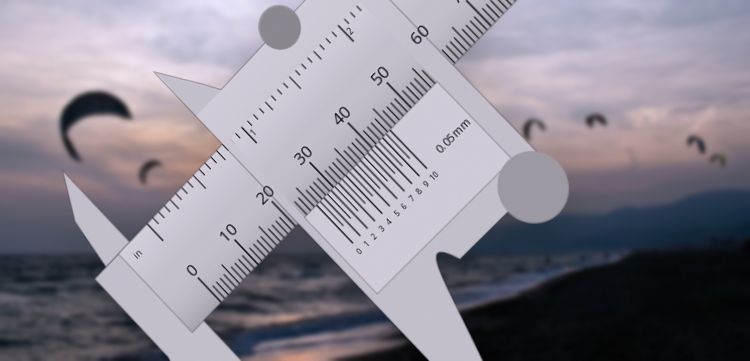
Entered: 25.5 mm
